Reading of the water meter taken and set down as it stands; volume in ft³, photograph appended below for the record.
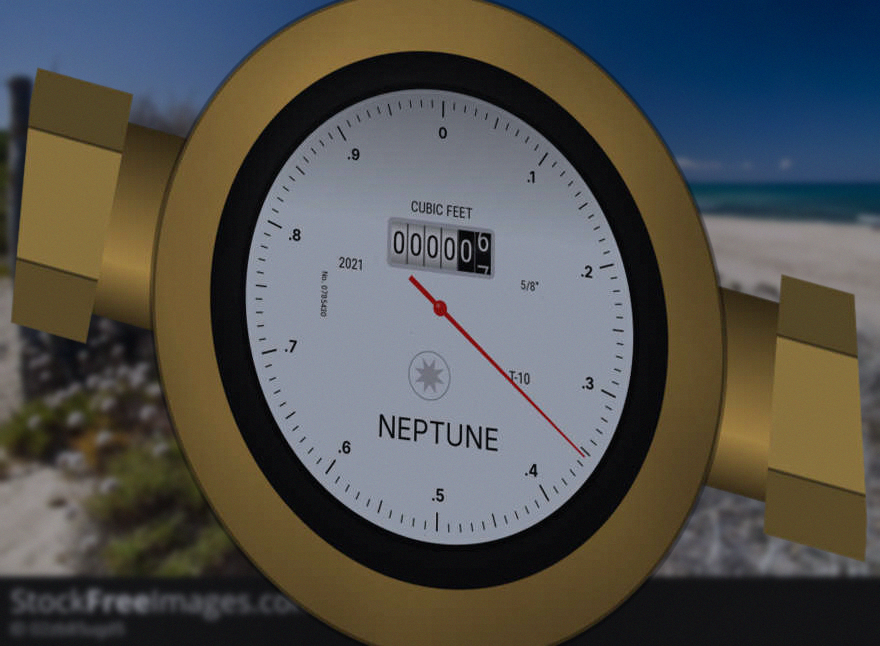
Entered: 6.35 ft³
